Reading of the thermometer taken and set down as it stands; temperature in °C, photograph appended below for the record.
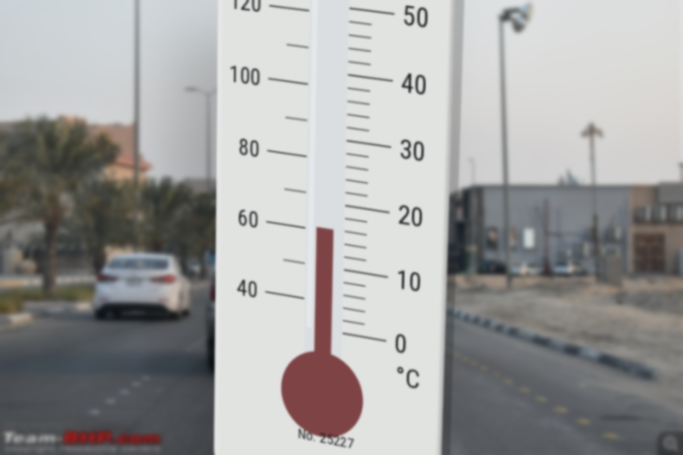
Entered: 16 °C
